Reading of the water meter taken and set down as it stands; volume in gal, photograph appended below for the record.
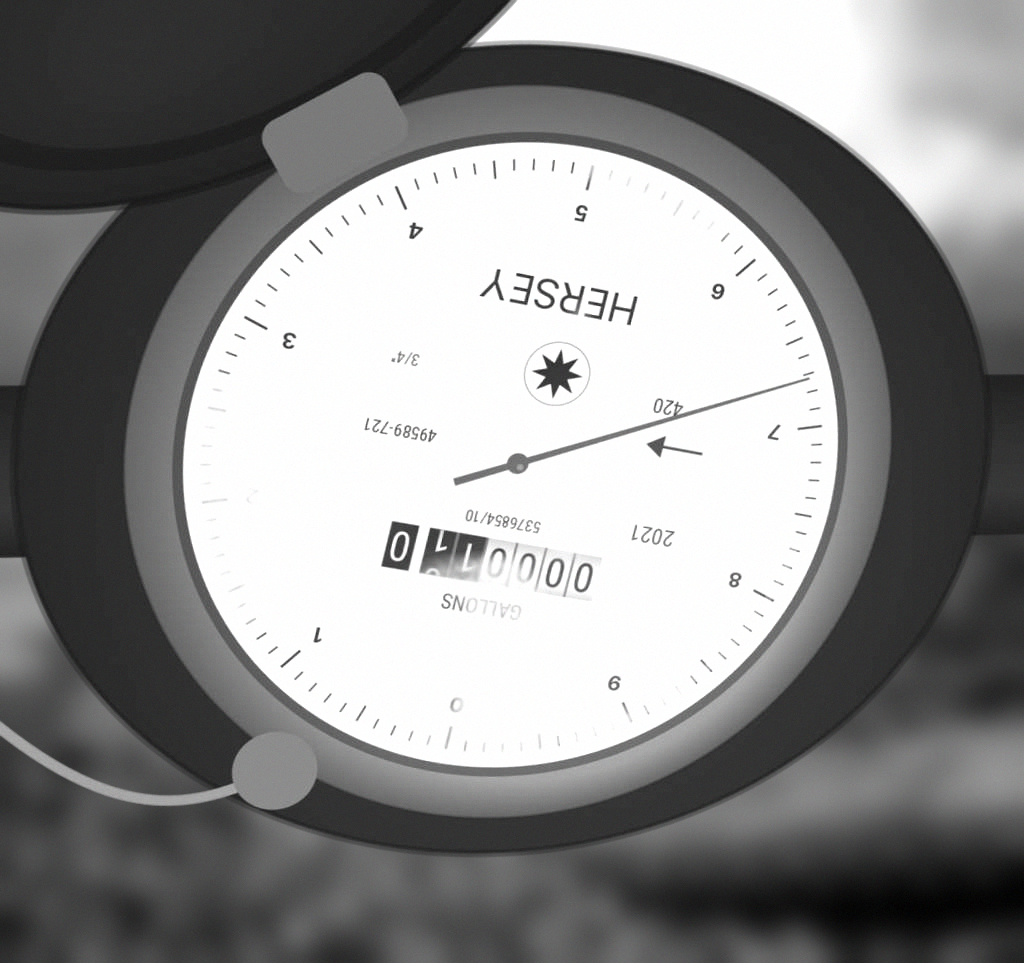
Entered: 106.7 gal
